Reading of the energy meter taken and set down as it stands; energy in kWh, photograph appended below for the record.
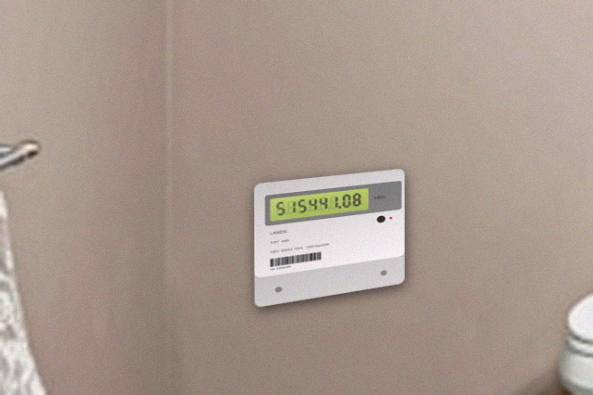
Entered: 515441.08 kWh
